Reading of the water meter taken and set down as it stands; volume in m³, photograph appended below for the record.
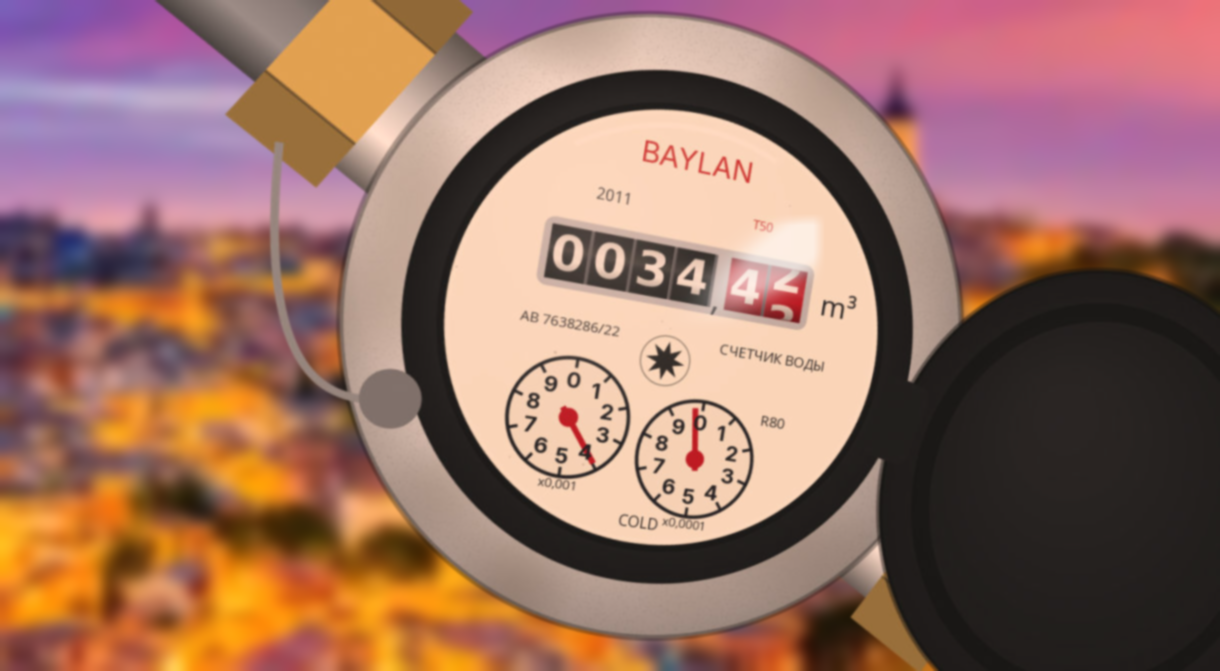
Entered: 34.4239 m³
